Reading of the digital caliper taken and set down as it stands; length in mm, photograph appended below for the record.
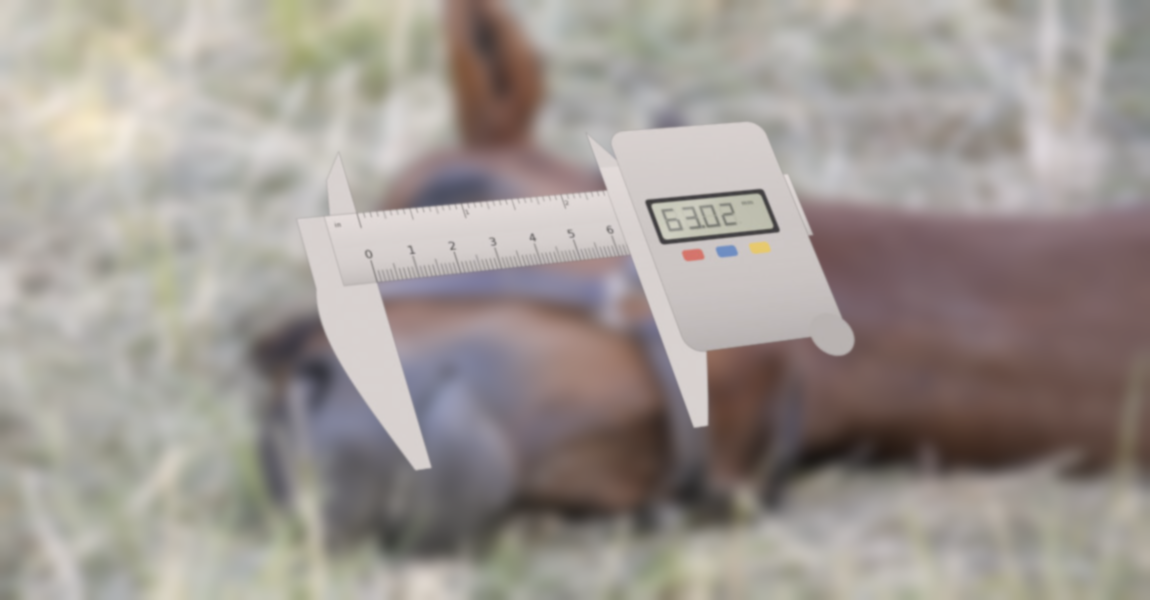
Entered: 63.02 mm
